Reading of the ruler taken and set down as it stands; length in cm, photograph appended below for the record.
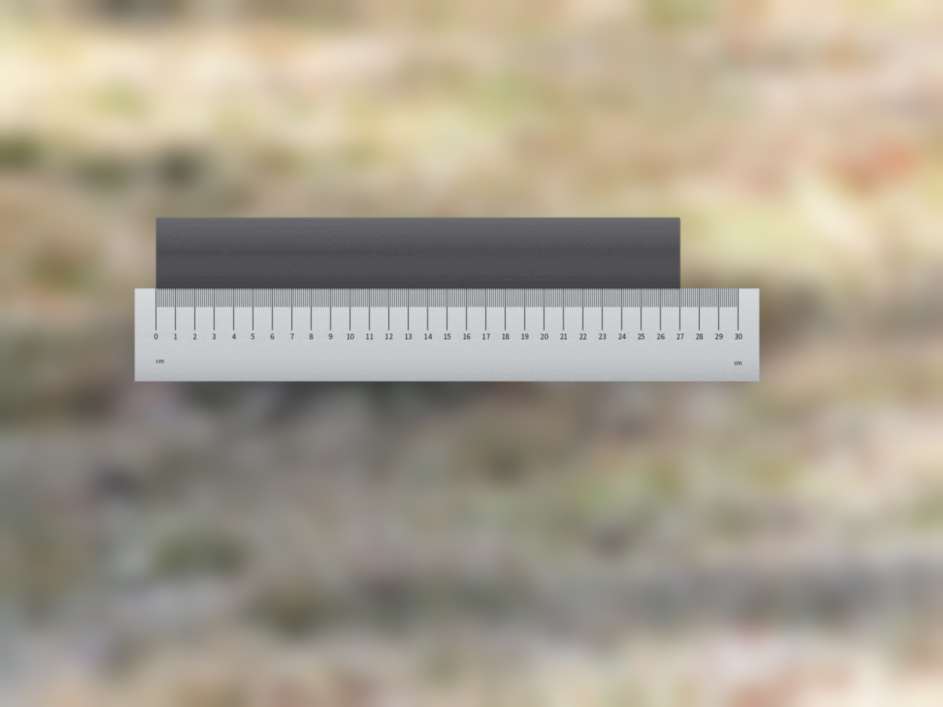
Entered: 27 cm
